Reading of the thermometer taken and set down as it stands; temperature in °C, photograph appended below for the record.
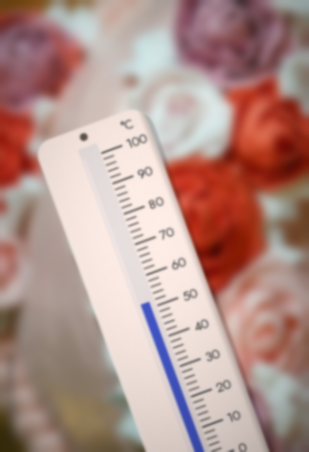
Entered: 52 °C
